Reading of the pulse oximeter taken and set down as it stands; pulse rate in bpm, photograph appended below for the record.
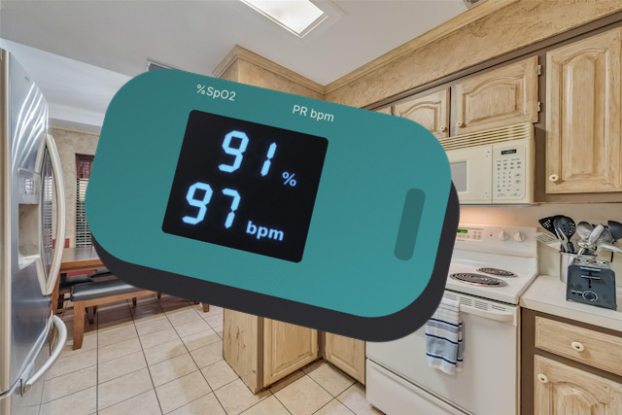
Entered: 97 bpm
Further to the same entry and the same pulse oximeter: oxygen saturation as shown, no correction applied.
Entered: 91 %
